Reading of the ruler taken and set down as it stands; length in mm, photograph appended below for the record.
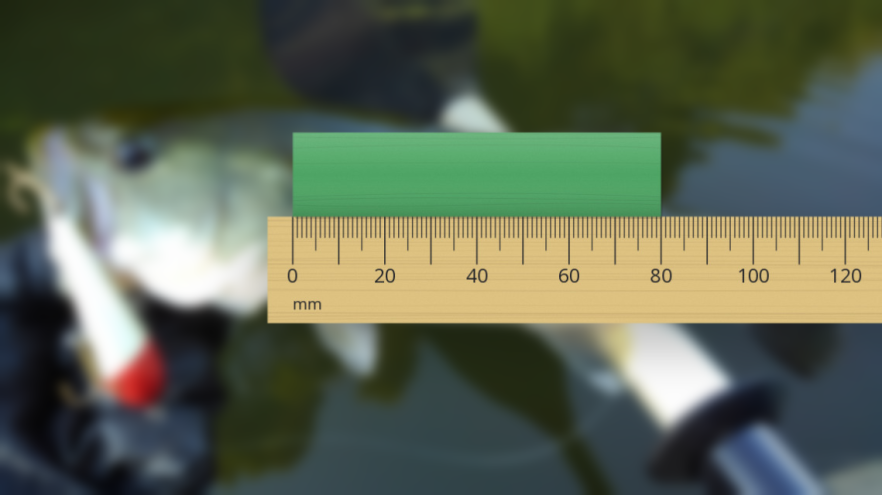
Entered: 80 mm
